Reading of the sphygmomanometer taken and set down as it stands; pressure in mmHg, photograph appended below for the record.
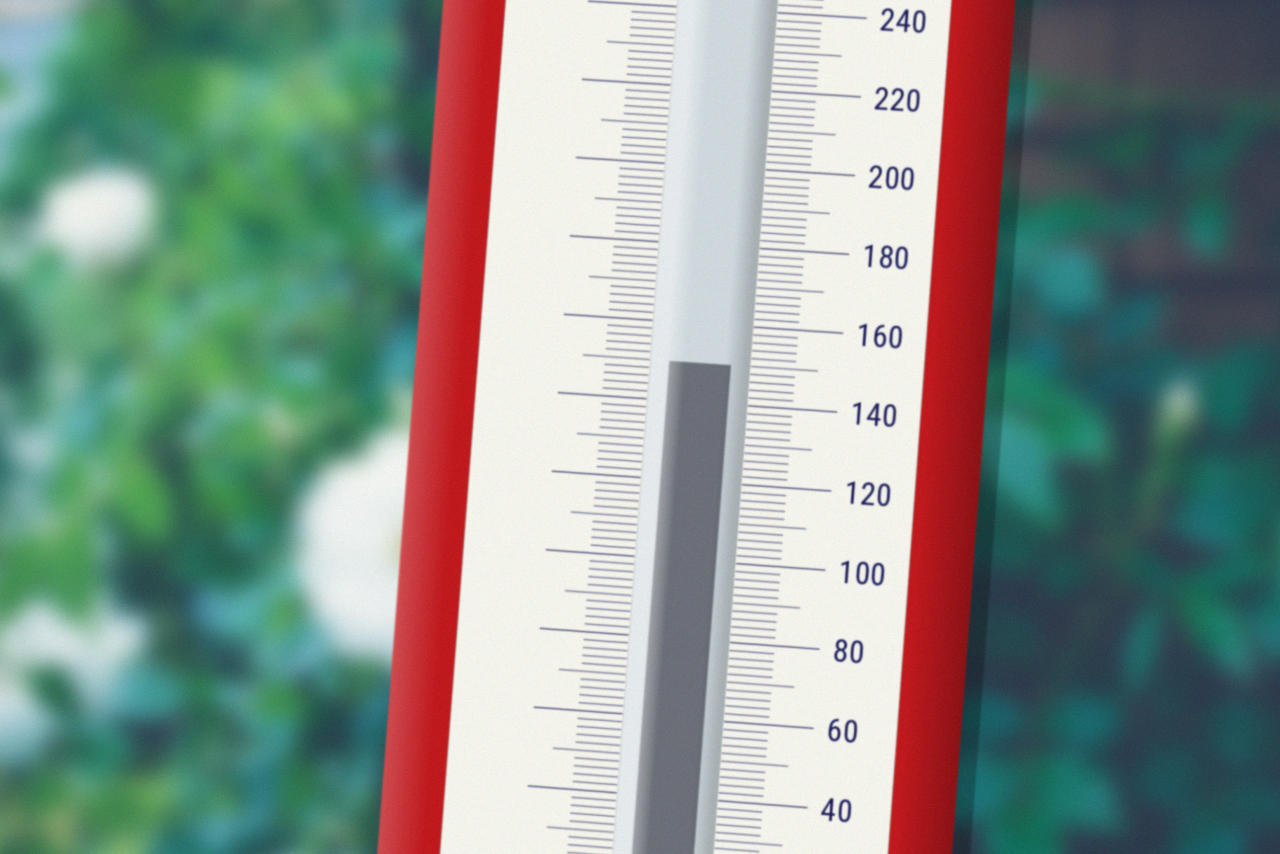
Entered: 150 mmHg
